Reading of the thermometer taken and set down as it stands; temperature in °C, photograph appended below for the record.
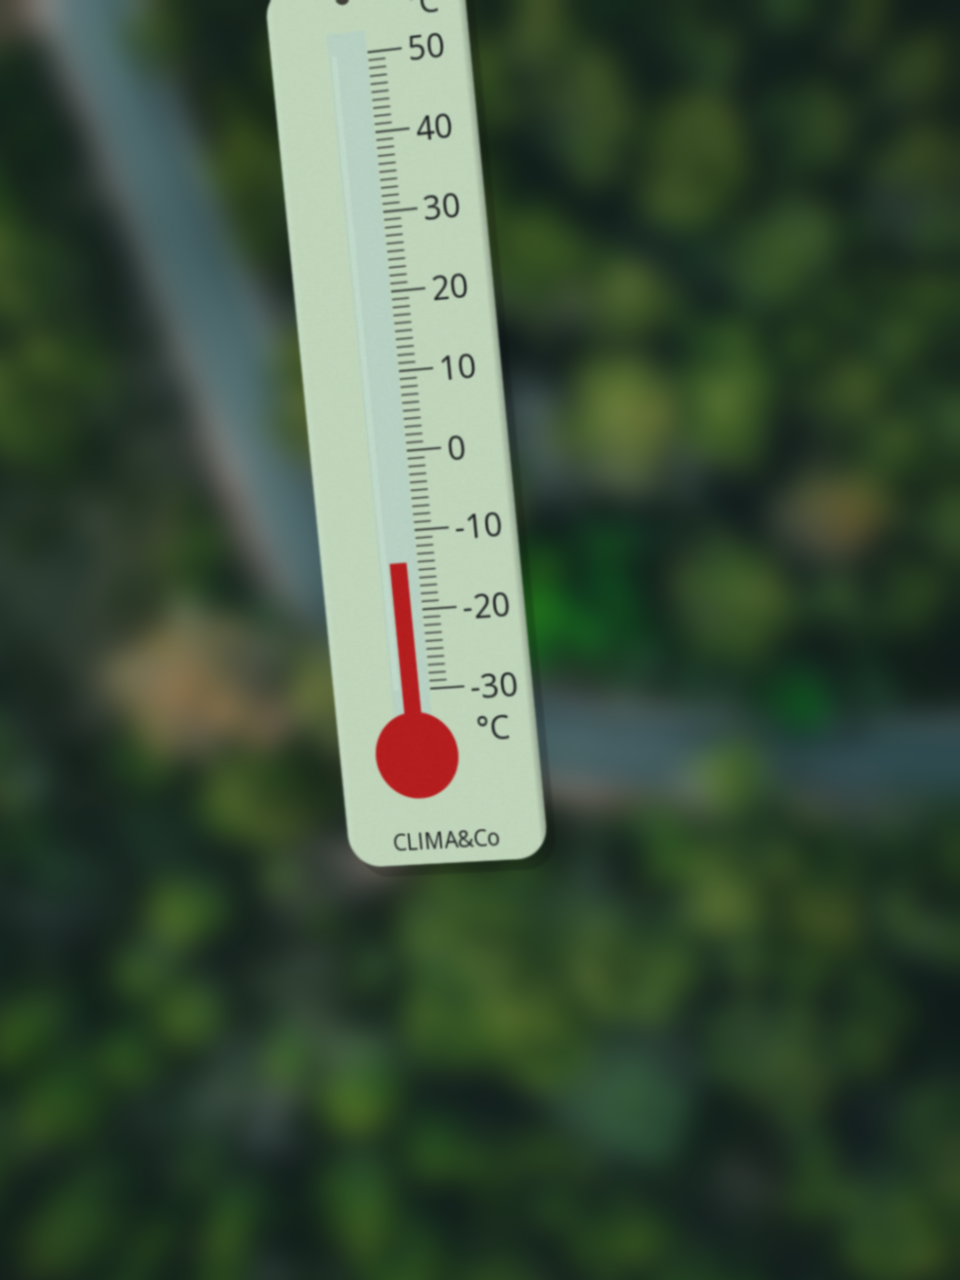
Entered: -14 °C
